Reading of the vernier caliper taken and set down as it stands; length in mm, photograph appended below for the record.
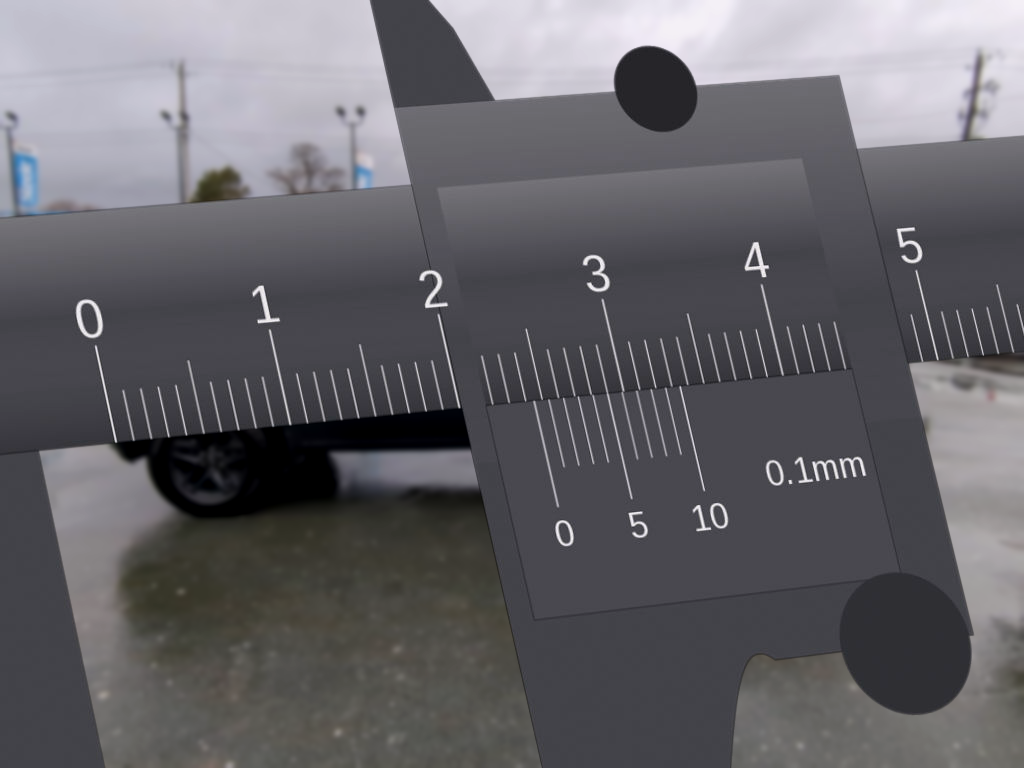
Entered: 24.5 mm
